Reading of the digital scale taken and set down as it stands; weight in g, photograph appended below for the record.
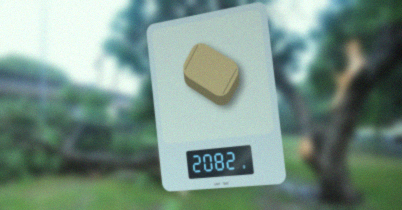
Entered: 2082 g
